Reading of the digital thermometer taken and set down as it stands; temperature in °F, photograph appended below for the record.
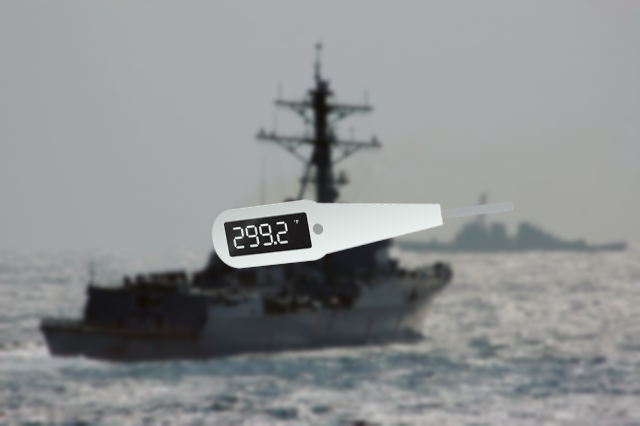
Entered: 299.2 °F
